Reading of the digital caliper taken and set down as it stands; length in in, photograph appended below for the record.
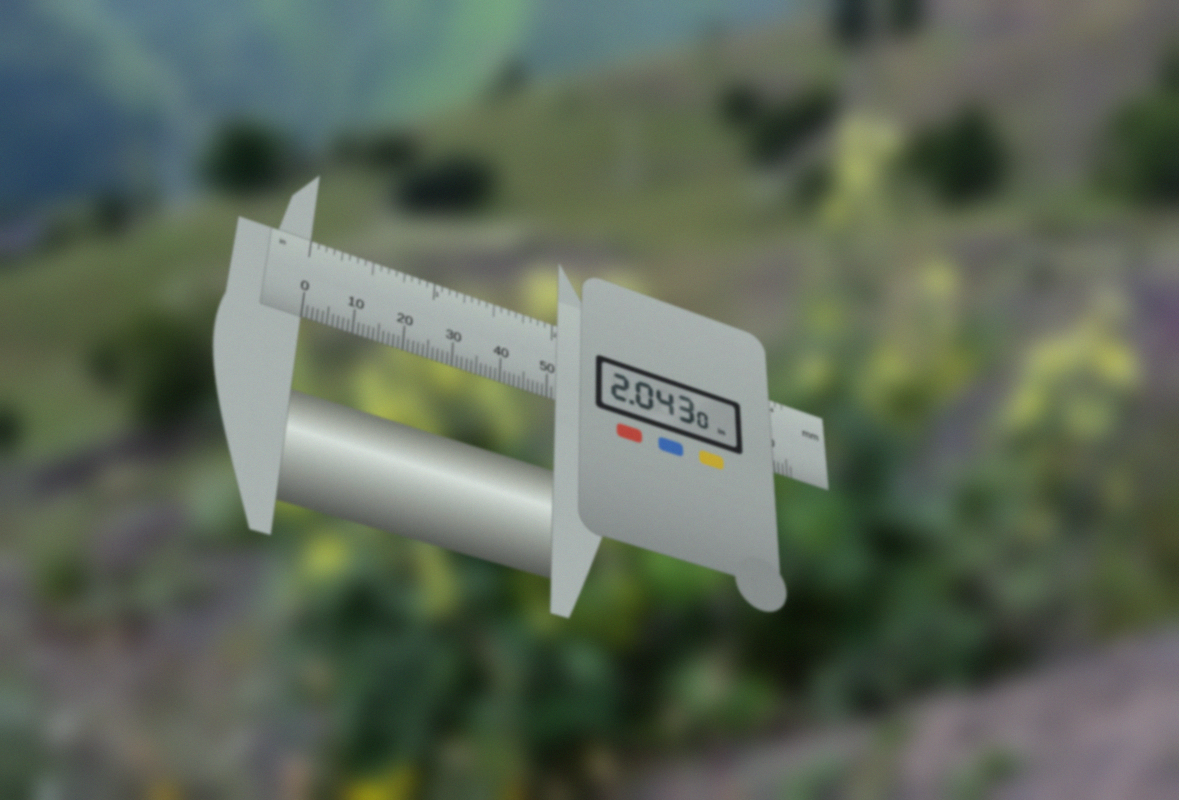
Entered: 2.0430 in
